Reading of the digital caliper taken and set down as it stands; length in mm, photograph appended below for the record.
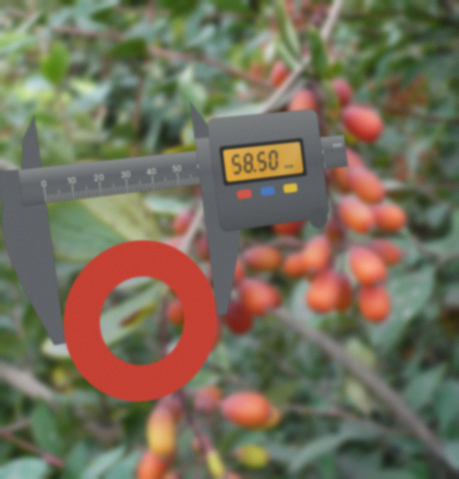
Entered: 58.50 mm
